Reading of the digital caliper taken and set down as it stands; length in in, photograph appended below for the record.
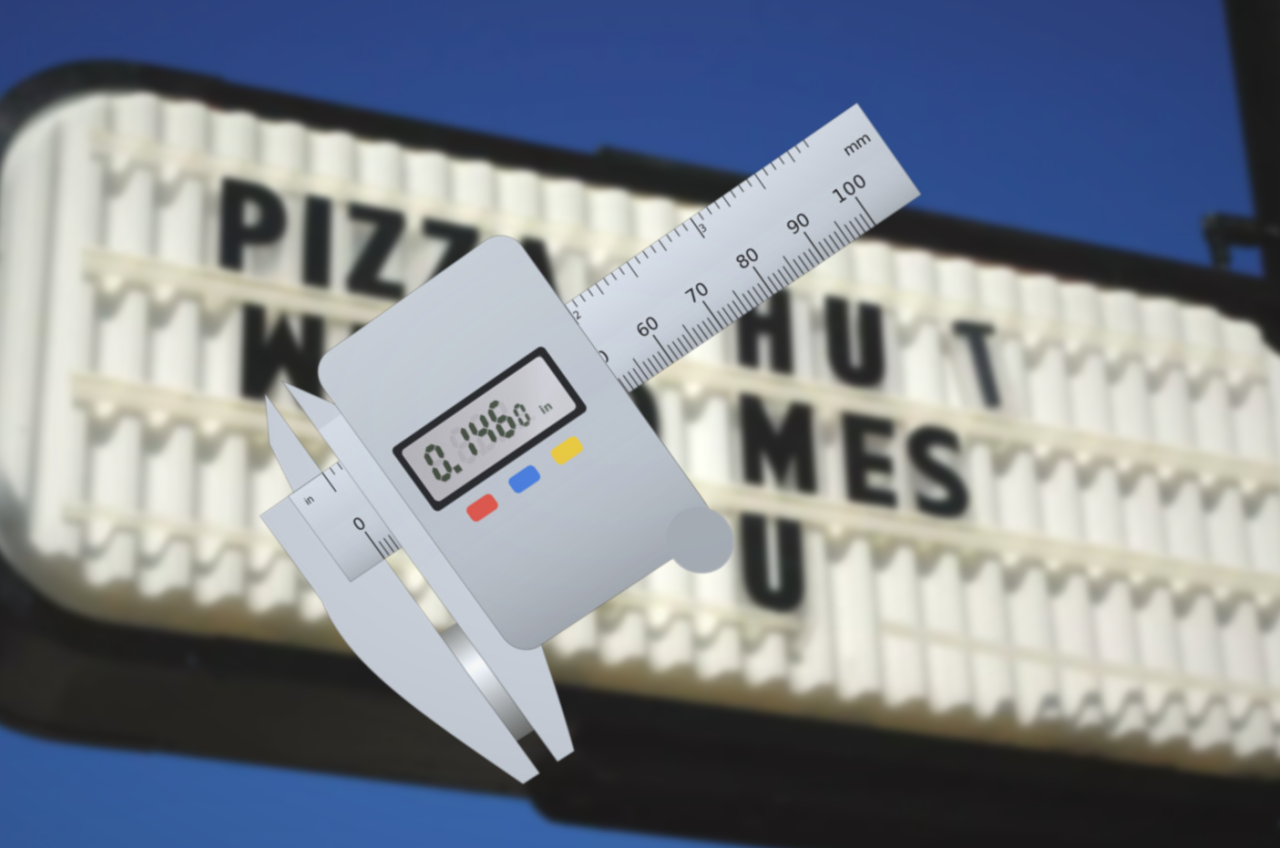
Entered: 0.1460 in
